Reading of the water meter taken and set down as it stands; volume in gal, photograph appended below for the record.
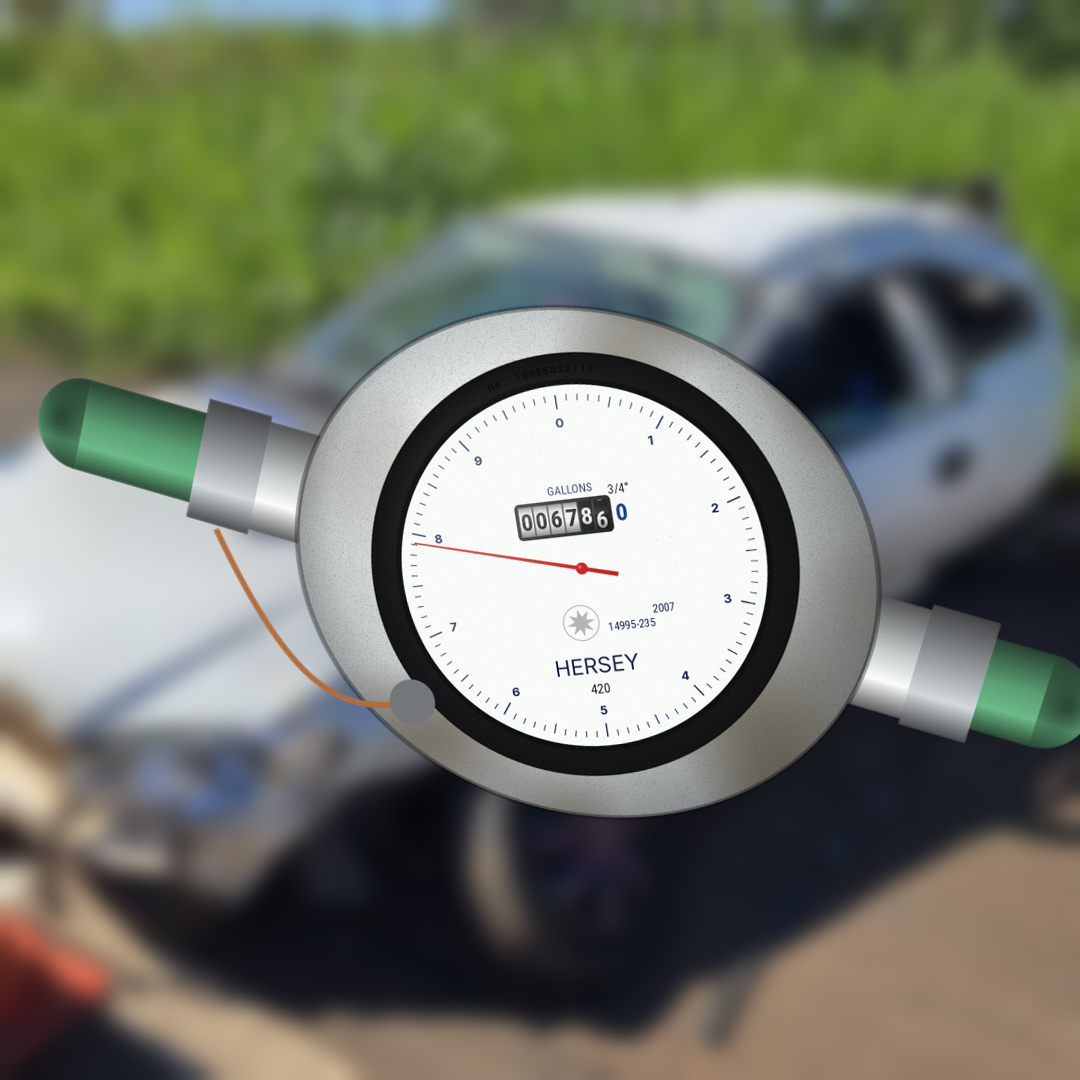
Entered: 67857.9 gal
